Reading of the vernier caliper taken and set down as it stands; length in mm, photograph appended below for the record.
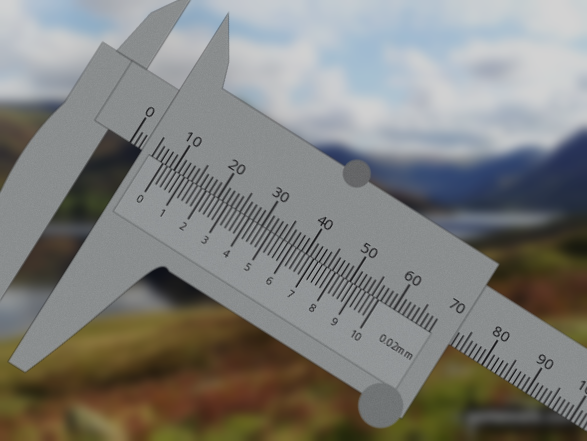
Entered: 7.5 mm
